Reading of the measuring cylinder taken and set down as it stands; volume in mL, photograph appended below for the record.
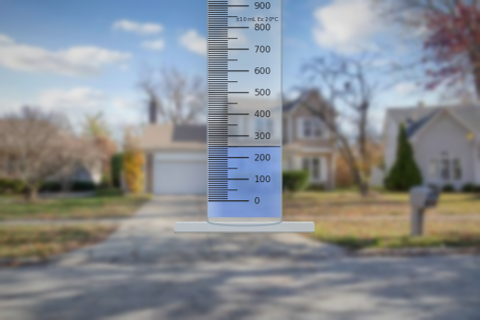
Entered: 250 mL
